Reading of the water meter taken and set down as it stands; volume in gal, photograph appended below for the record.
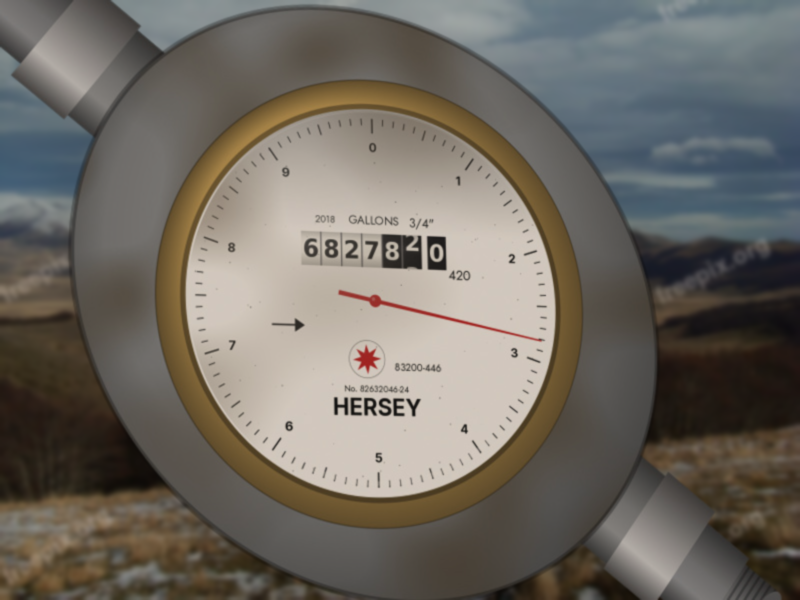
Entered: 6827822.8 gal
